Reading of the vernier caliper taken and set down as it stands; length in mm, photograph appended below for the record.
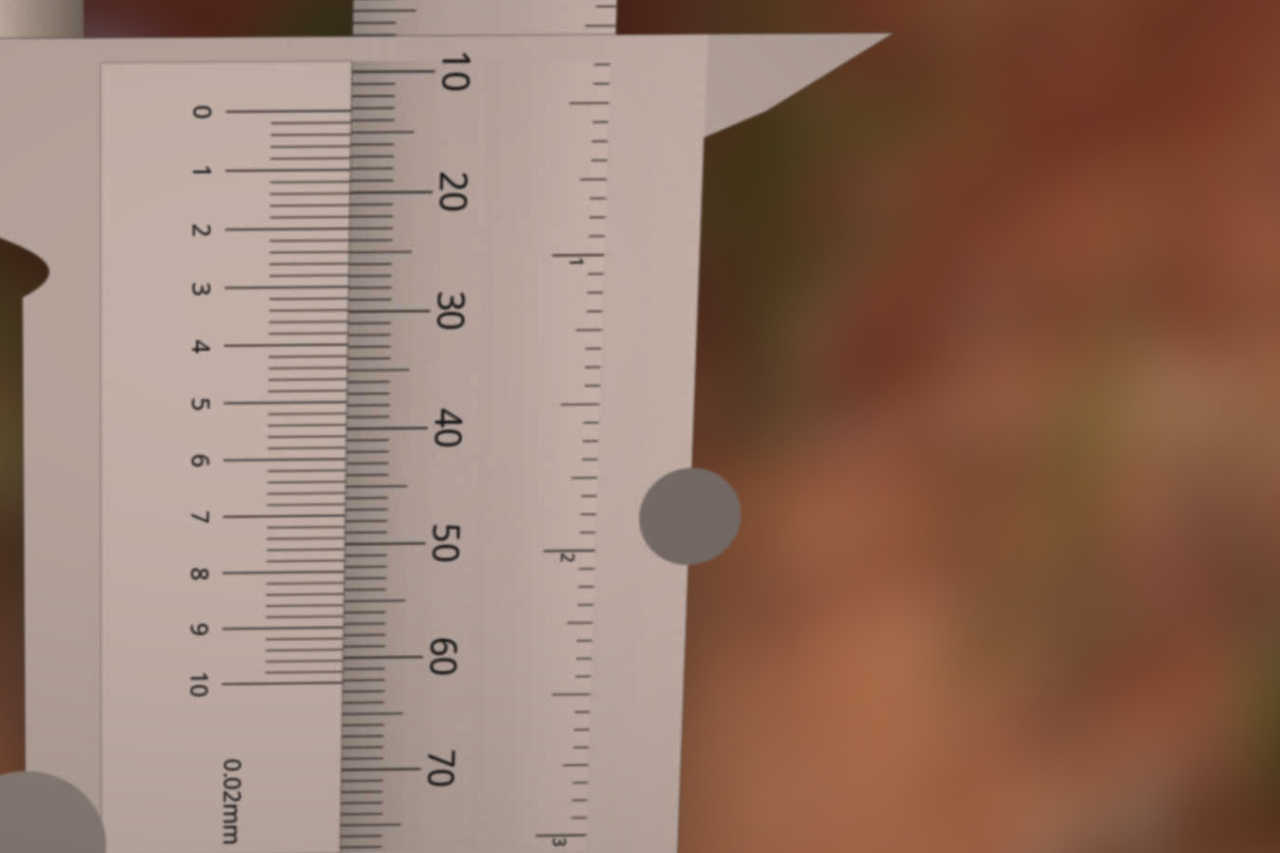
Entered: 13.2 mm
